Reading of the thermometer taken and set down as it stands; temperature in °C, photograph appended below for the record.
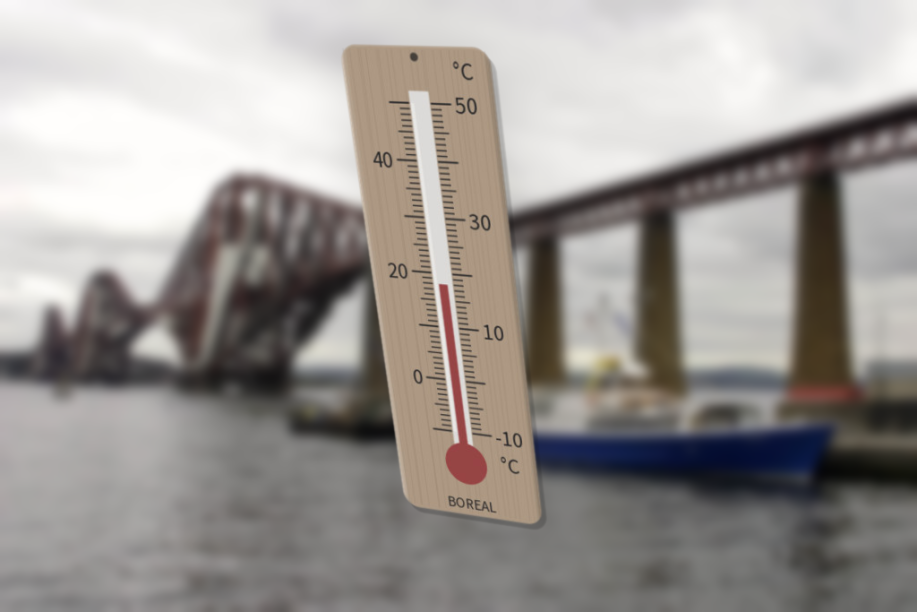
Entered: 18 °C
